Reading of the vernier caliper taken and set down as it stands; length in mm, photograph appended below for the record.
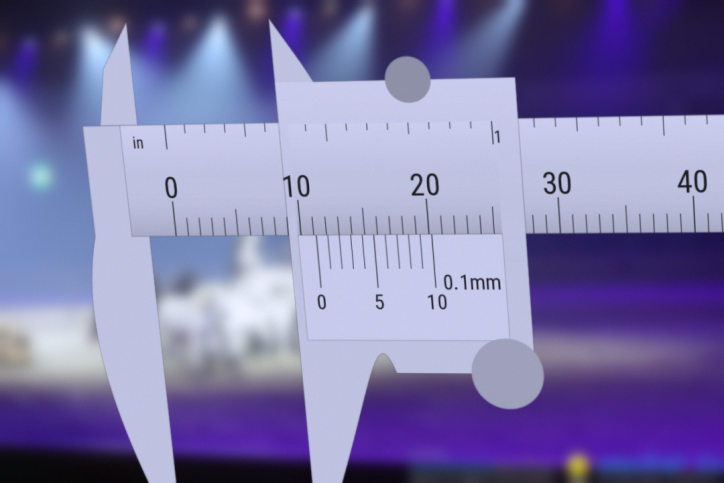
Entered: 11.2 mm
